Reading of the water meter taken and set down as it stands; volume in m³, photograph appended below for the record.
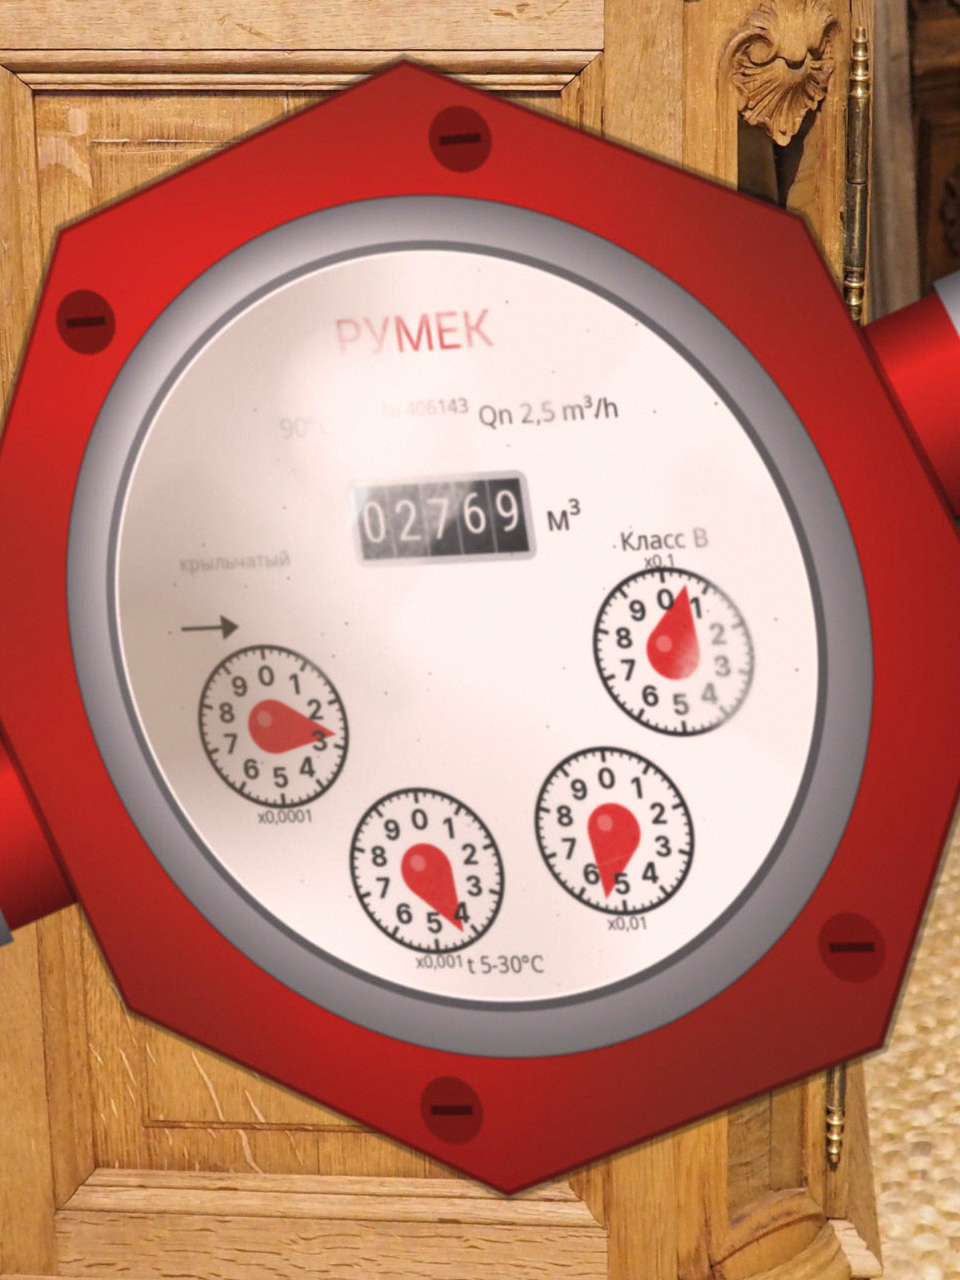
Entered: 2769.0542 m³
